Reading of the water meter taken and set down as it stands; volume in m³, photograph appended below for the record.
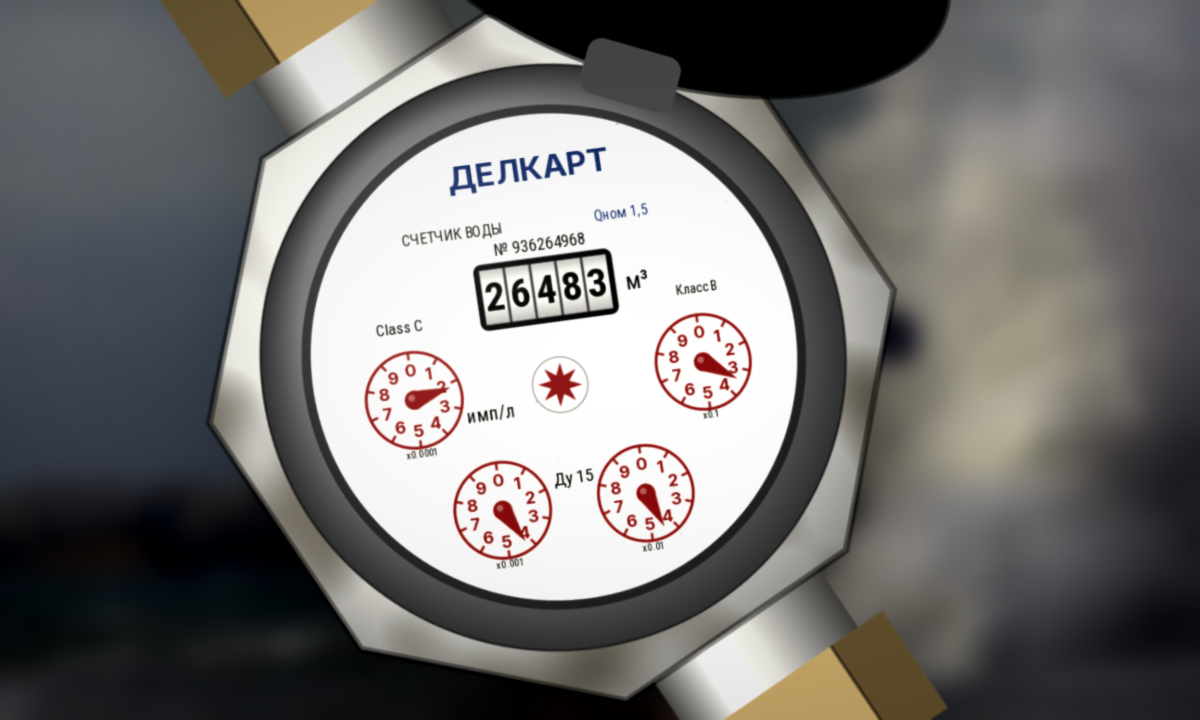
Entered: 26483.3442 m³
